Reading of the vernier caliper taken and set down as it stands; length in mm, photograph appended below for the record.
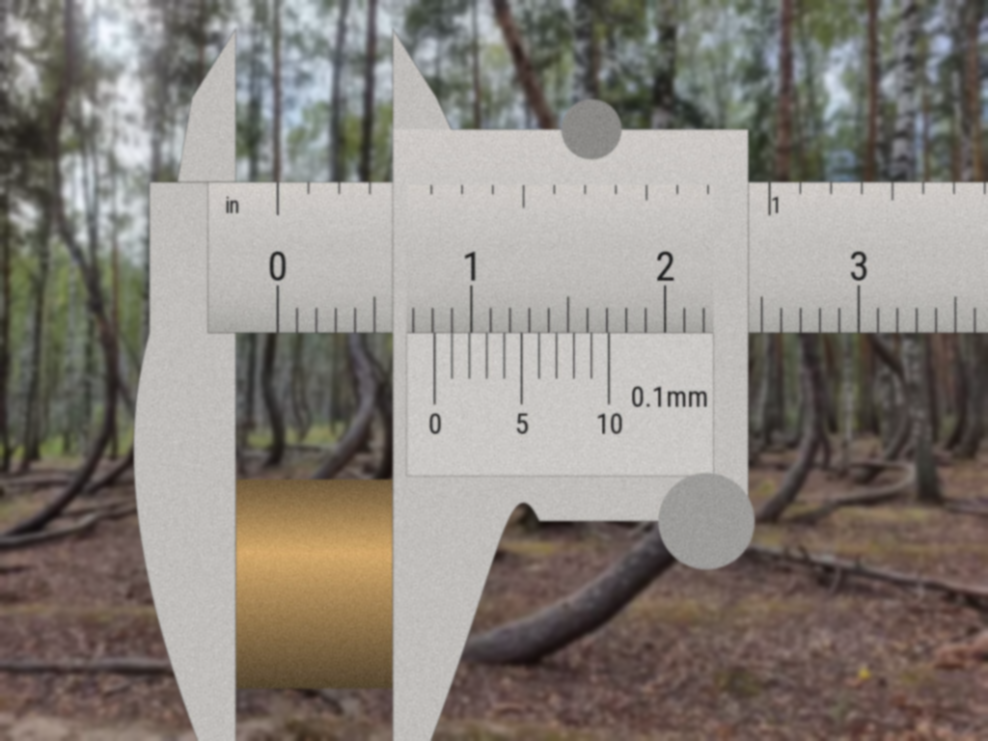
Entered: 8.1 mm
